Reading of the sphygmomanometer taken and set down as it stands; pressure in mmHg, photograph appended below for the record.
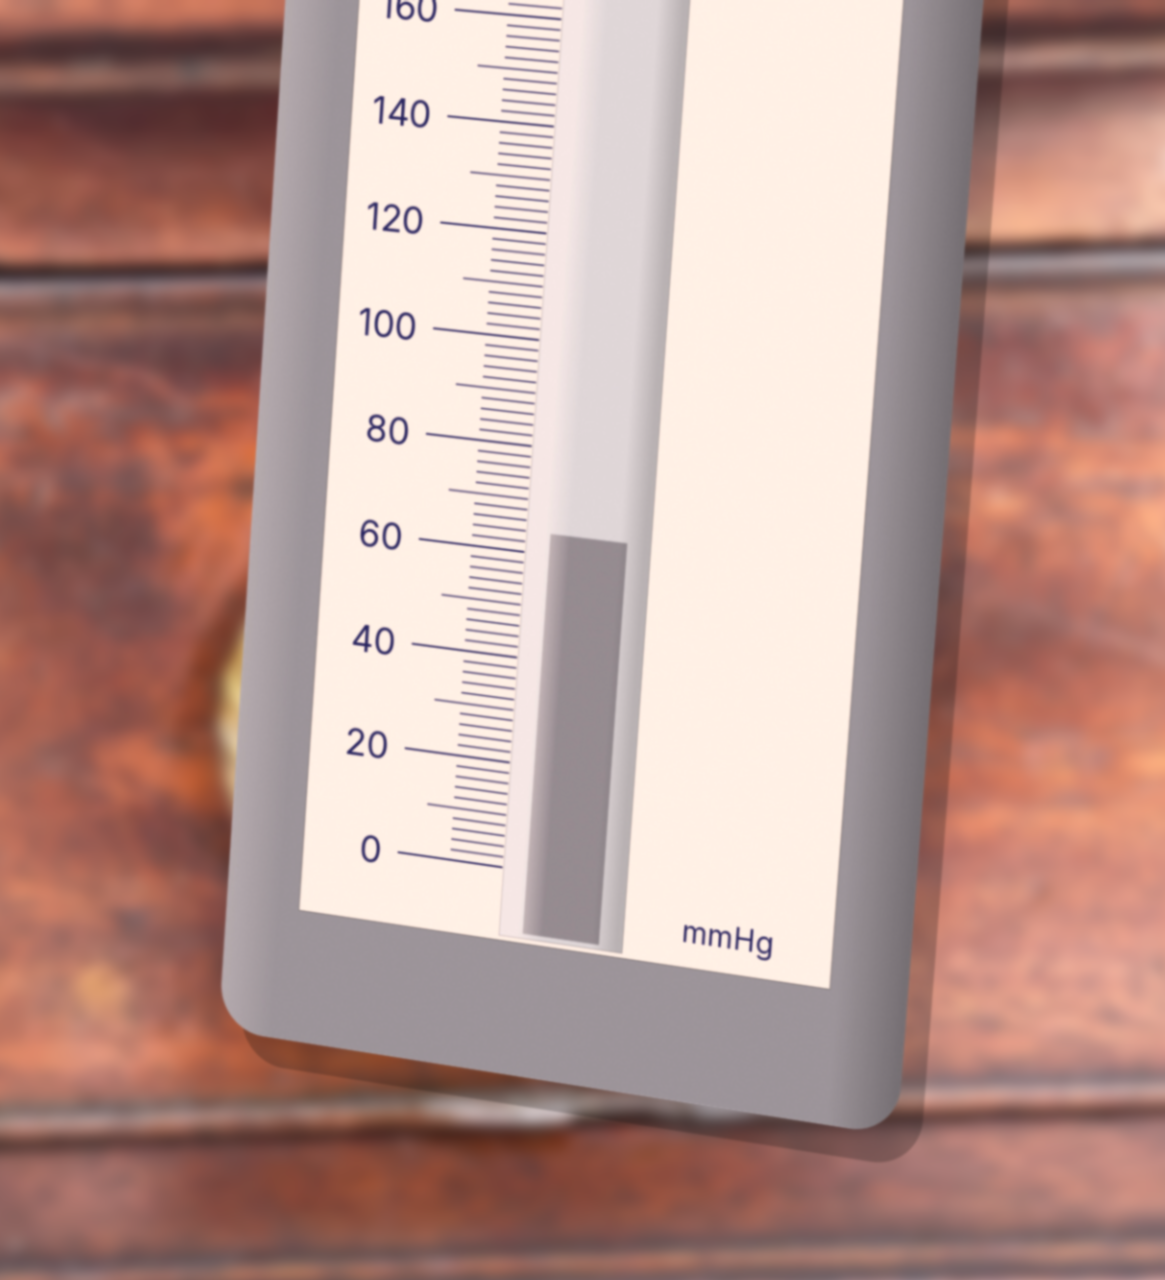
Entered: 64 mmHg
